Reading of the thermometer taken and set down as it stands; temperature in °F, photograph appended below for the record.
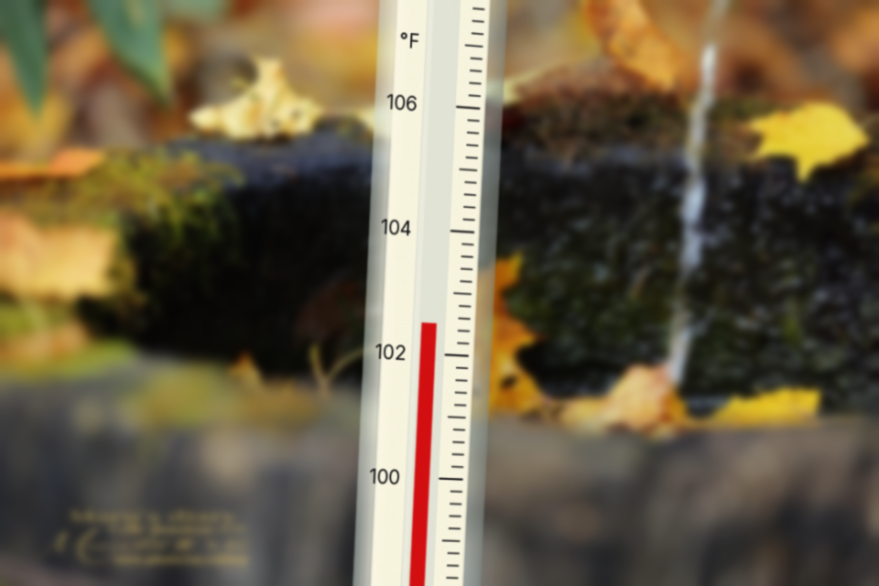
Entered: 102.5 °F
